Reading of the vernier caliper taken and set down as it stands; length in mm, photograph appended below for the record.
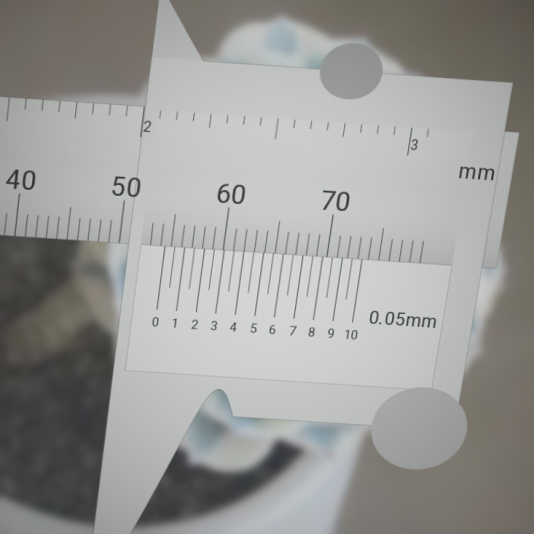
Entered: 54.4 mm
